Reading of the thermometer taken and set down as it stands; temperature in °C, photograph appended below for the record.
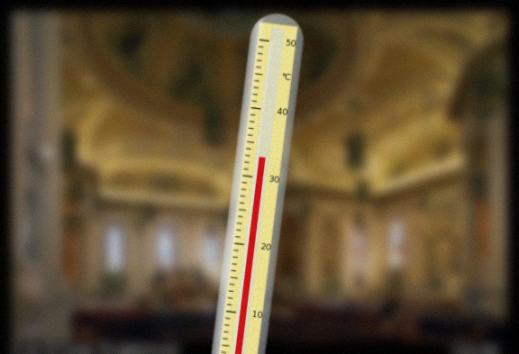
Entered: 33 °C
